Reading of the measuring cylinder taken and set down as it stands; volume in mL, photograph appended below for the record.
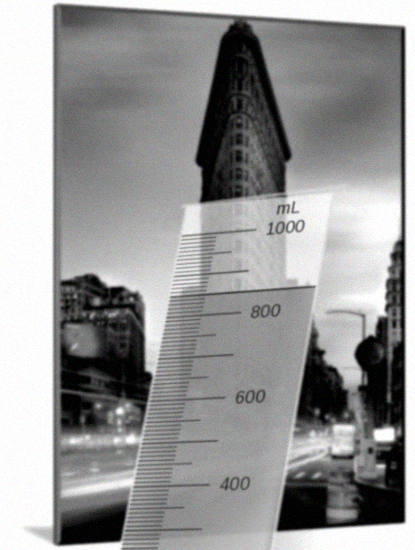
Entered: 850 mL
